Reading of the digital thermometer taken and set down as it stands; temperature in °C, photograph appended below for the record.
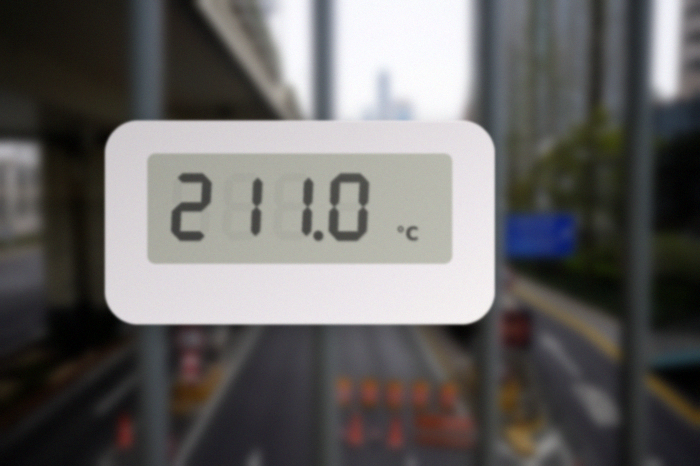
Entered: 211.0 °C
